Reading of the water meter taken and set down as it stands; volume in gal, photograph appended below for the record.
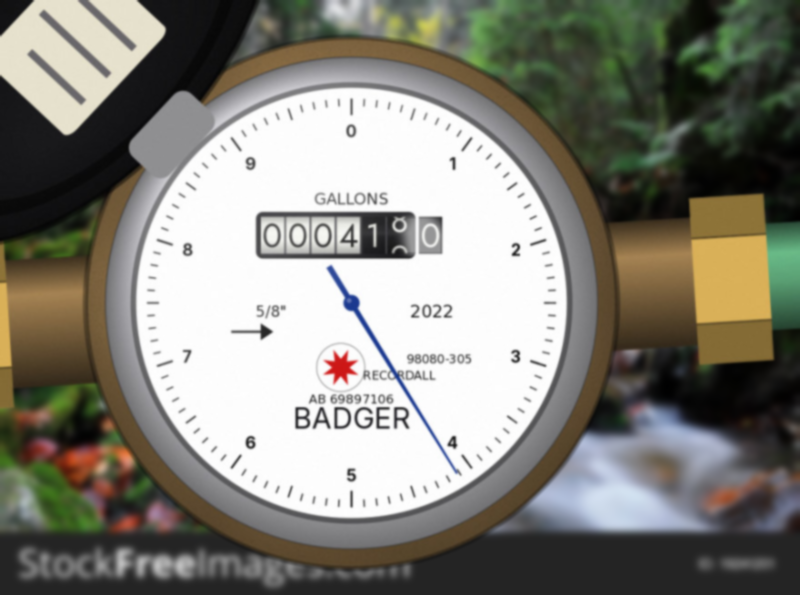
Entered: 4184.1 gal
